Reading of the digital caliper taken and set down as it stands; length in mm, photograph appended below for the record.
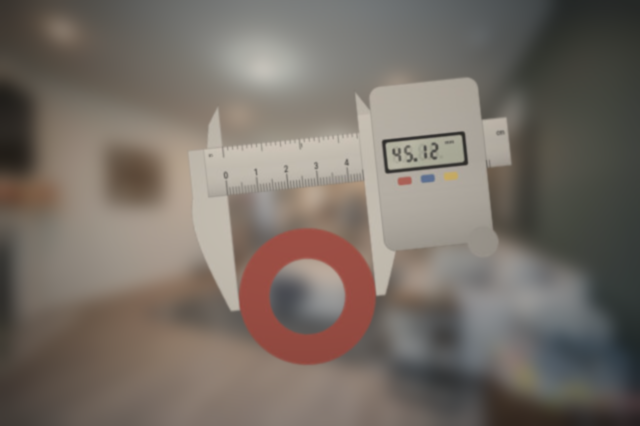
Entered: 45.12 mm
